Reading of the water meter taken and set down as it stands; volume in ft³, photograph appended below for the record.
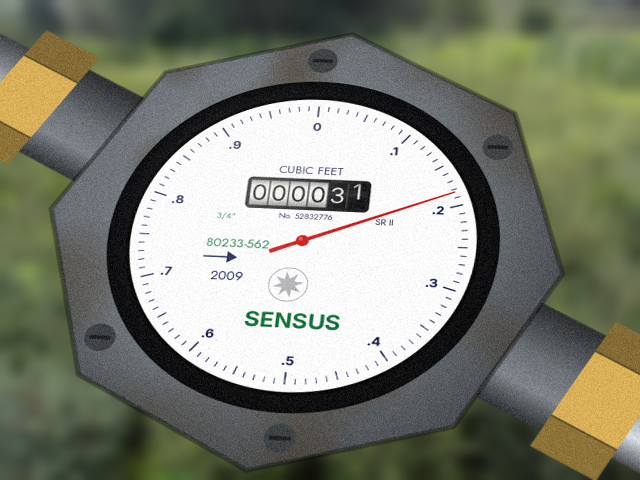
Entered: 31.18 ft³
